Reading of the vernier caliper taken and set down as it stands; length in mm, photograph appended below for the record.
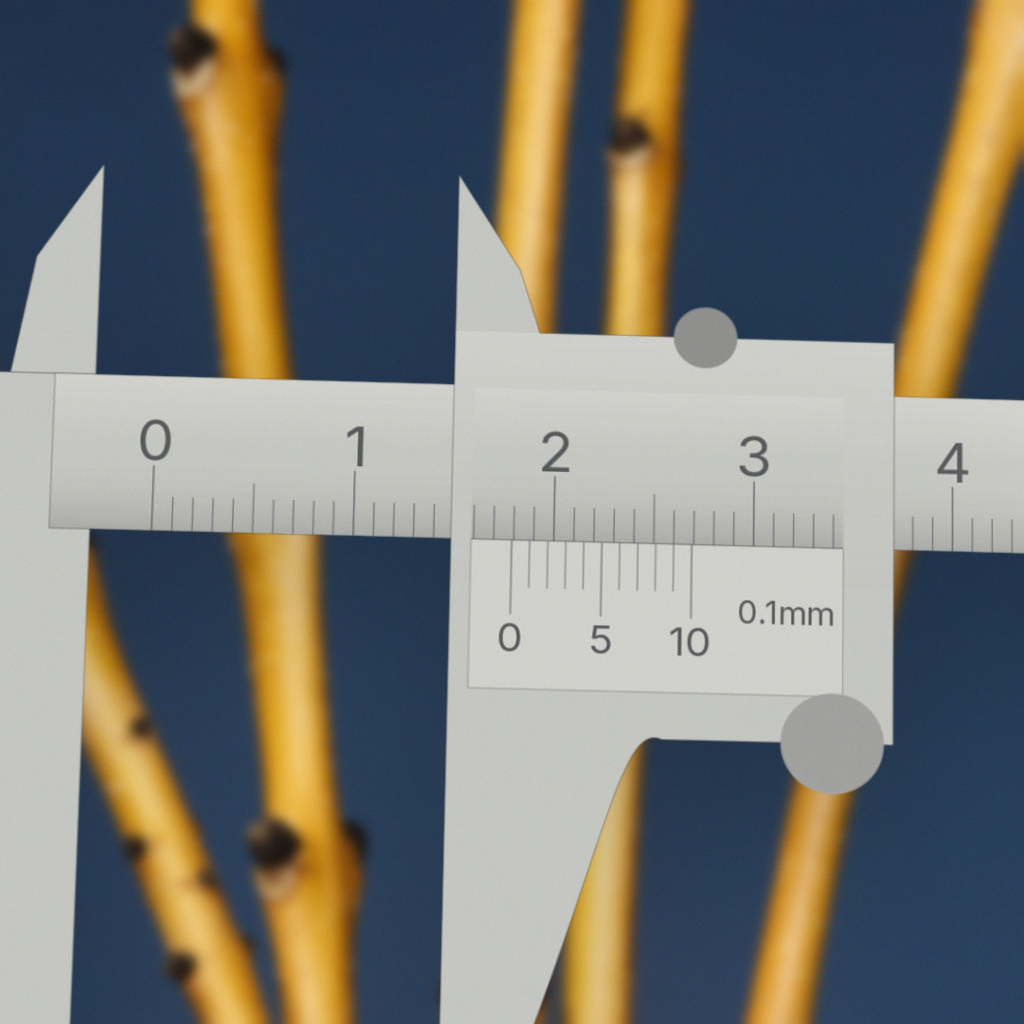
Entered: 17.9 mm
